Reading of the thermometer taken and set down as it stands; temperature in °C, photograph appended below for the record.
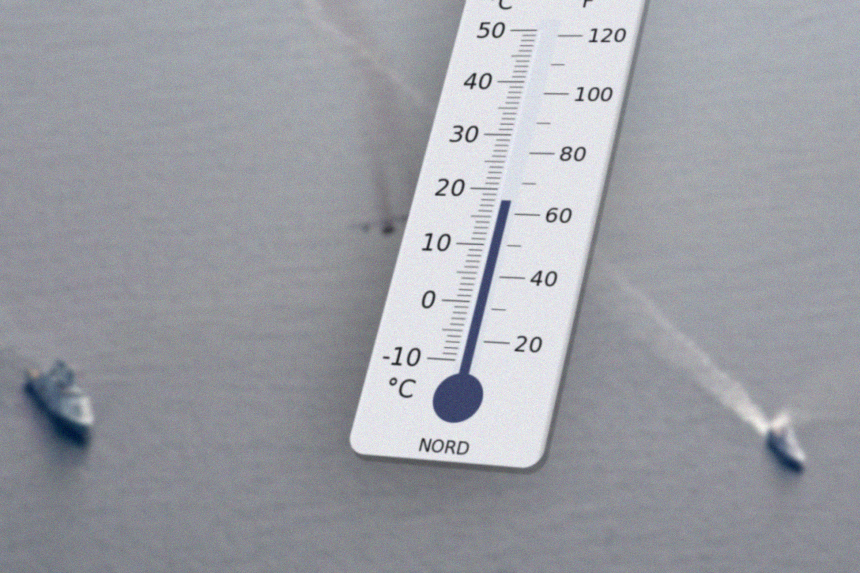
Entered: 18 °C
